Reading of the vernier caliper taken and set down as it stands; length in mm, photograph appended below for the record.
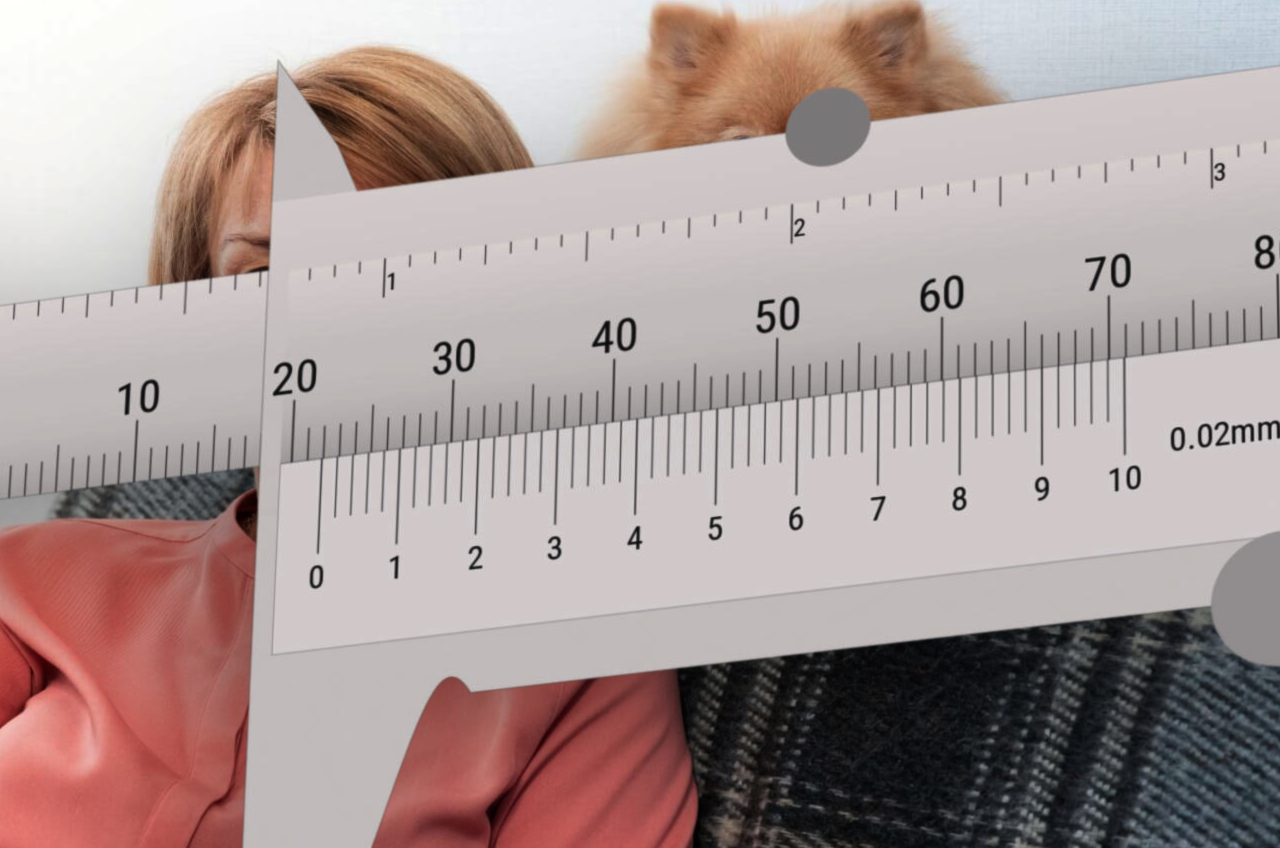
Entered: 21.9 mm
